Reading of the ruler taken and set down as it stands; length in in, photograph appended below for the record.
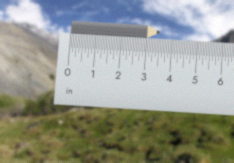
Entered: 3.5 in
